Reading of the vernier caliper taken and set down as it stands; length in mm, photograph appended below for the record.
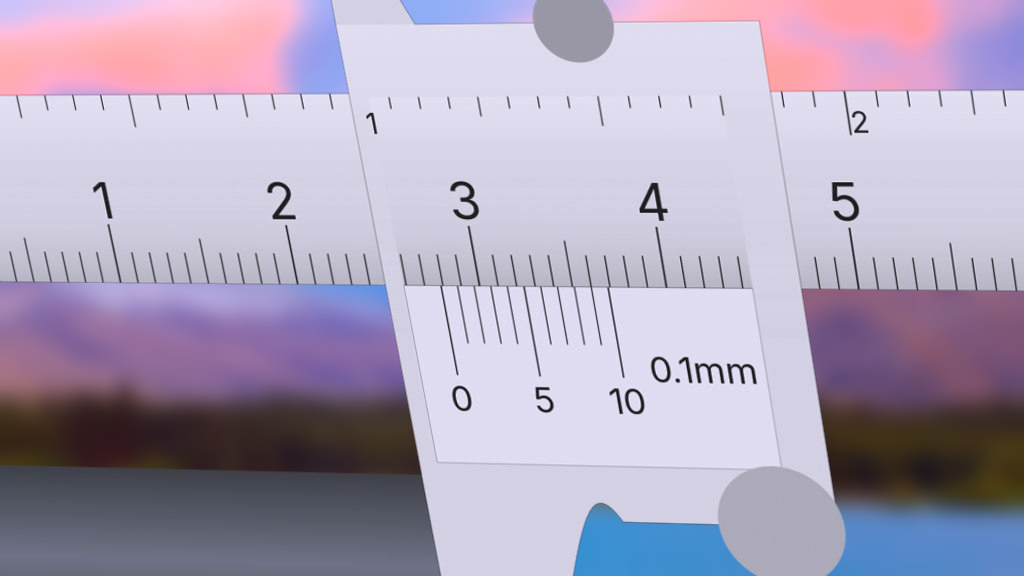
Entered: 27.9 mm
